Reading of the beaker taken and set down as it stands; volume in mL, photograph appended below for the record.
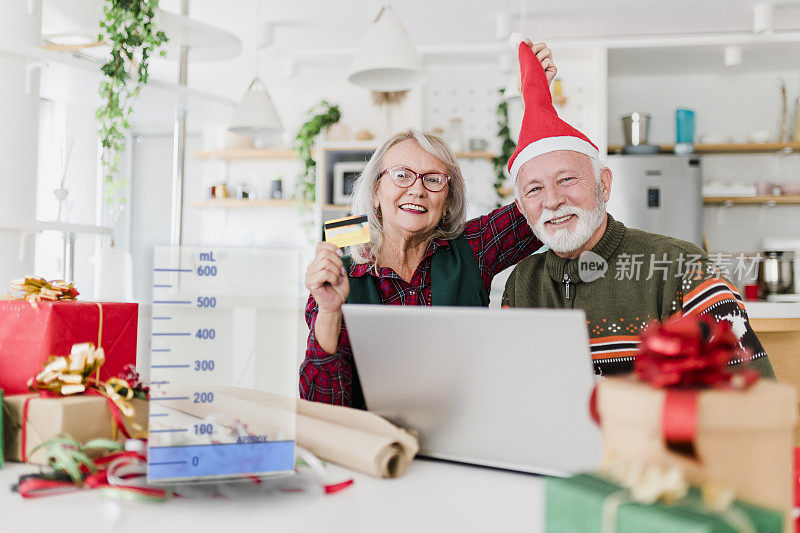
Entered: 50 mL
